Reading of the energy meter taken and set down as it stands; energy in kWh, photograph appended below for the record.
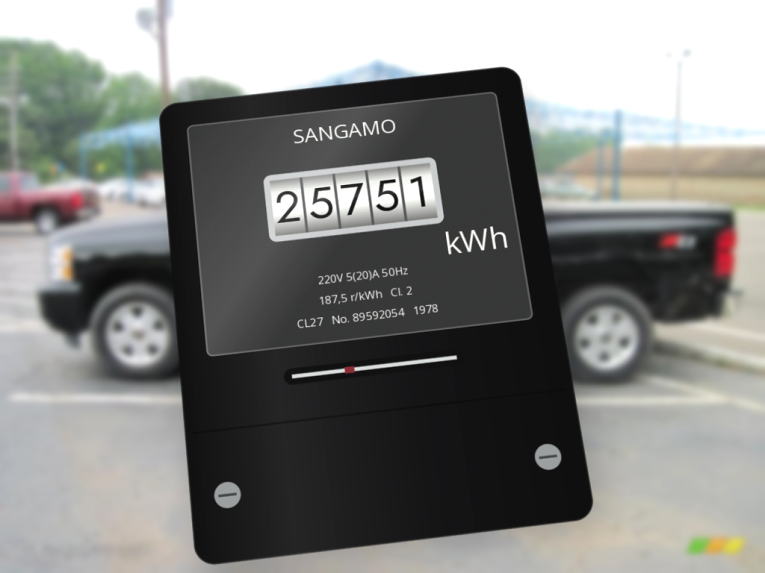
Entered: 25751 kWh
